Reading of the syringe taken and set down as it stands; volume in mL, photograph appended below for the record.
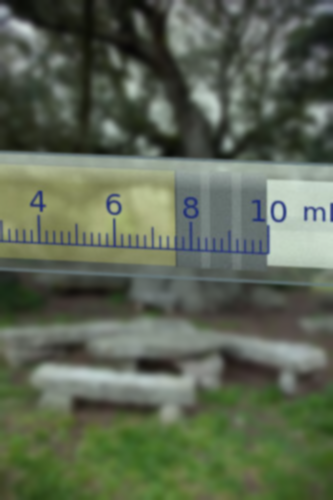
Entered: 7.6 mL
